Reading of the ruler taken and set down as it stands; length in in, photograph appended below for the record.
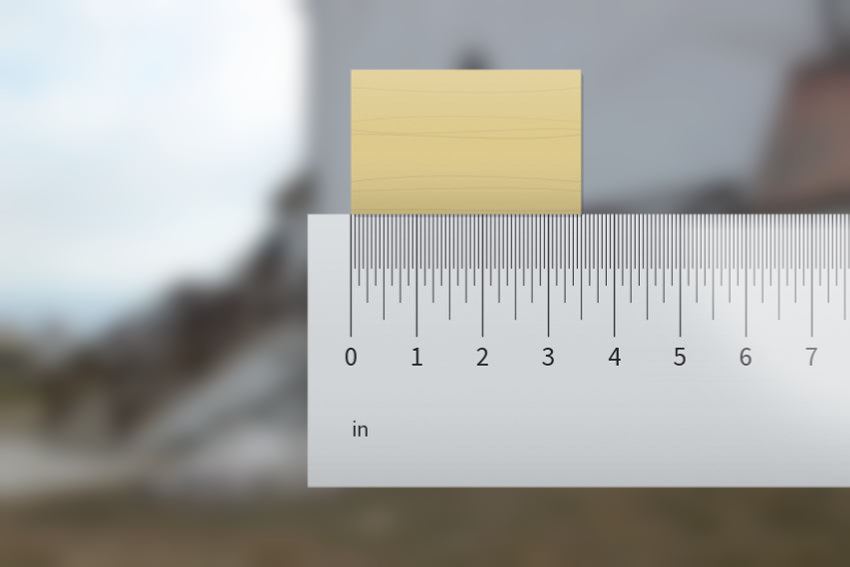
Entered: 3.5 in
